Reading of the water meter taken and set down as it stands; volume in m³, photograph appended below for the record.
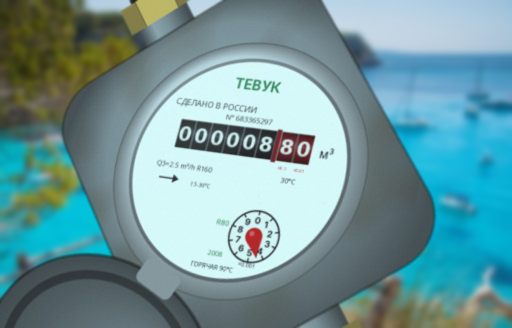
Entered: 8.804 m³
